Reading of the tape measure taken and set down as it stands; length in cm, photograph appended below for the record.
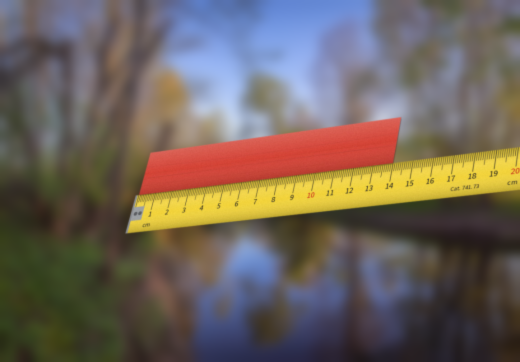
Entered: 14 cm
